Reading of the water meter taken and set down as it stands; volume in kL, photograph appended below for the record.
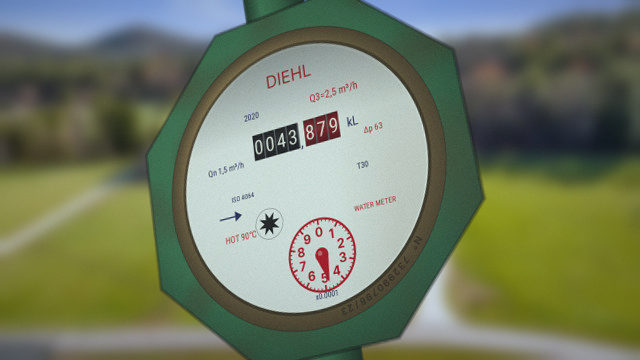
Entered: 43.8794 kL
